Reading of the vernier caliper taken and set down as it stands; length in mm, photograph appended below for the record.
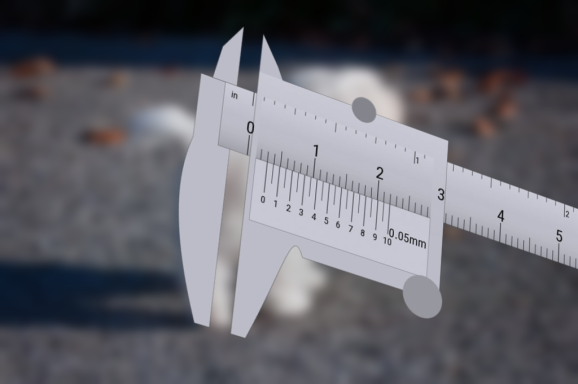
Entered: 3.0 mm
